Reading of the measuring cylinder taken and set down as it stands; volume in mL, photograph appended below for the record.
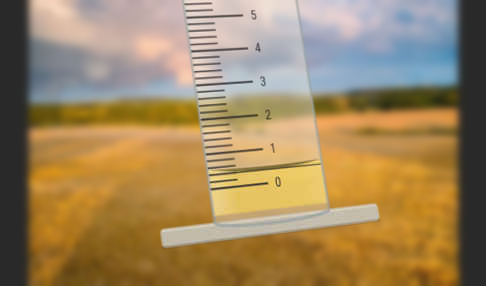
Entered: 0.4 mL
